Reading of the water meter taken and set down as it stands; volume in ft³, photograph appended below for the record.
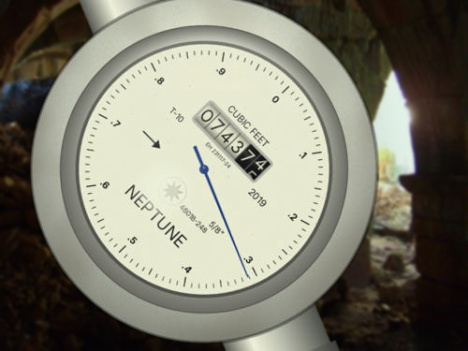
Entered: 74374.31 ft³
